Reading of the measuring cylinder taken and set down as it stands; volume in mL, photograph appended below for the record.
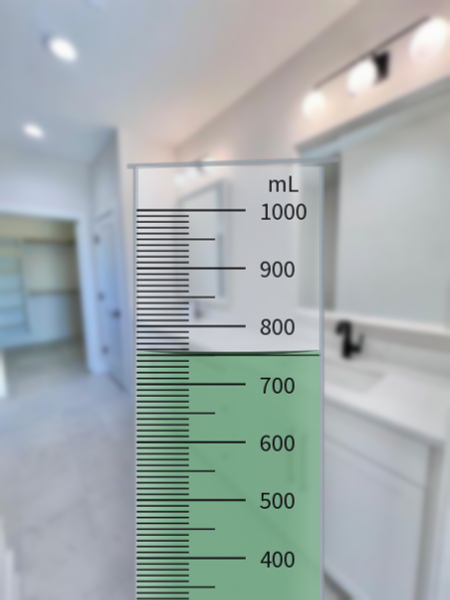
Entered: 750 mL
